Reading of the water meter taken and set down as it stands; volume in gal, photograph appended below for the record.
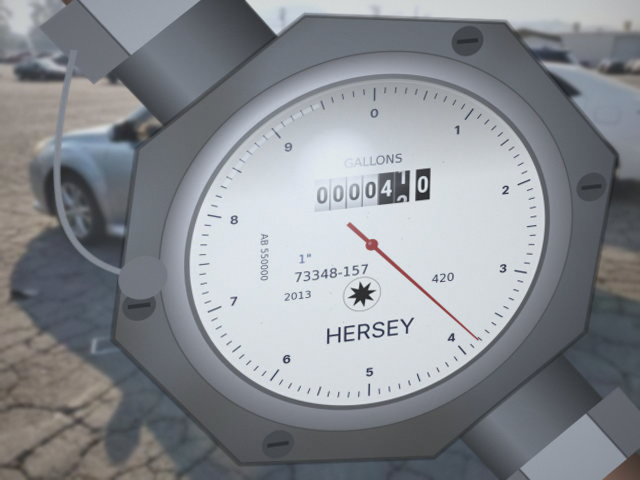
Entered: 413.8 gal
